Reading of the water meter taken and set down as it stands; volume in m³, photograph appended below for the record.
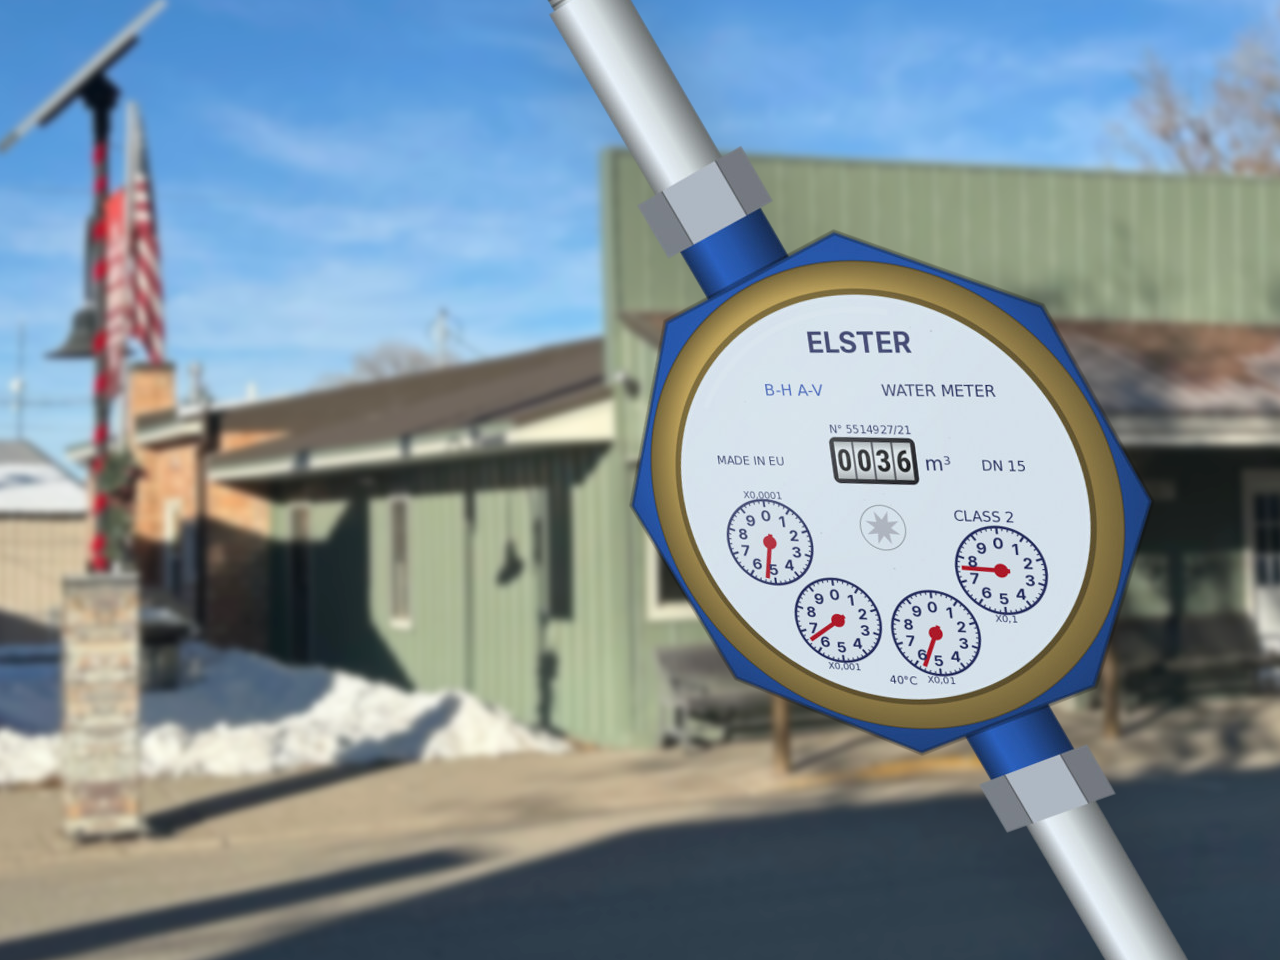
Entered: 36.7565 m³
